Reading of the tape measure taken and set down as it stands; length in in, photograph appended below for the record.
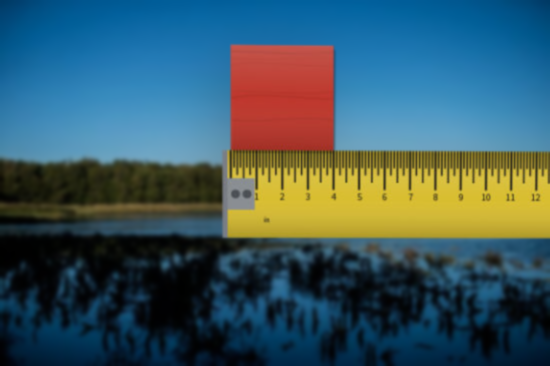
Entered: 4 in
